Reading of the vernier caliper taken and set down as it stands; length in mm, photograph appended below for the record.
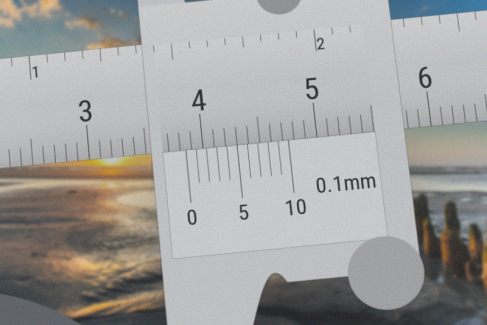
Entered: 38.5 mm
